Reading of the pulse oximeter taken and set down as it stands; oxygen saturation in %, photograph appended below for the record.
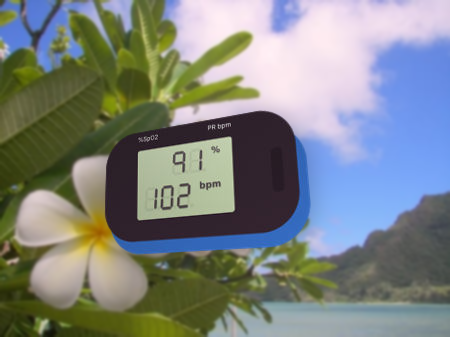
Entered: 91 %
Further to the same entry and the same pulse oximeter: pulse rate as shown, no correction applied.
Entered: 102 bpm
